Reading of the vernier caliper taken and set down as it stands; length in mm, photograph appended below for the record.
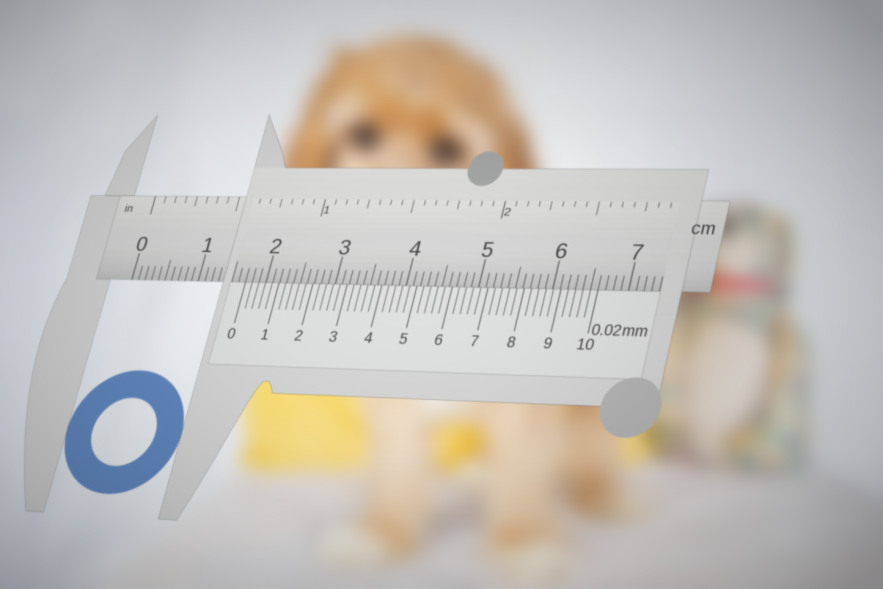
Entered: 17.0 mm
